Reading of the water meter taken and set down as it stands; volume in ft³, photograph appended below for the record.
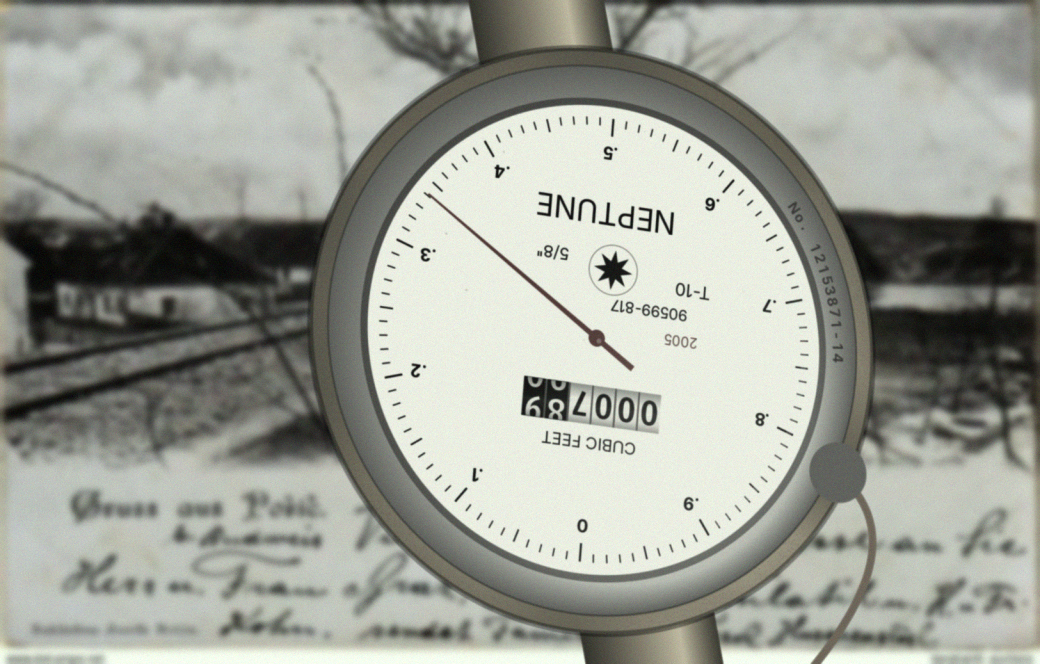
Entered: 789.34 ft³
